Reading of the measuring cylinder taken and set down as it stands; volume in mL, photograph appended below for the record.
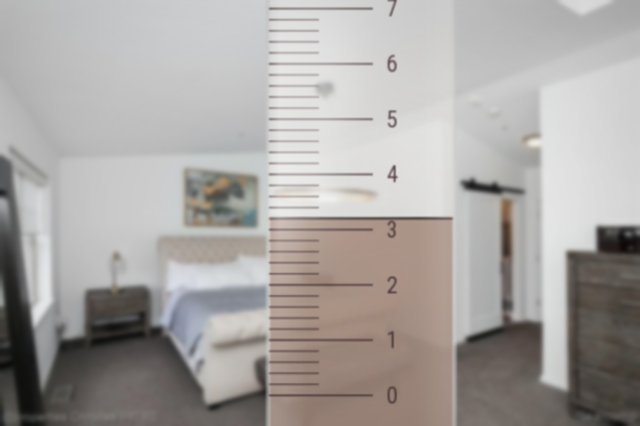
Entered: 3.2 mL
